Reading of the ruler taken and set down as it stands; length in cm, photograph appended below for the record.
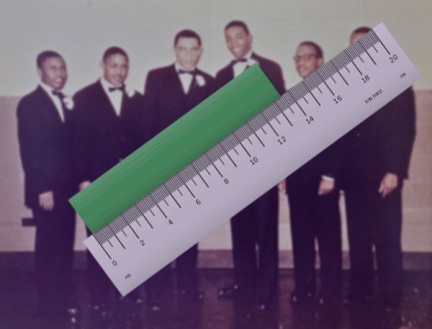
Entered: 13.5 cm
